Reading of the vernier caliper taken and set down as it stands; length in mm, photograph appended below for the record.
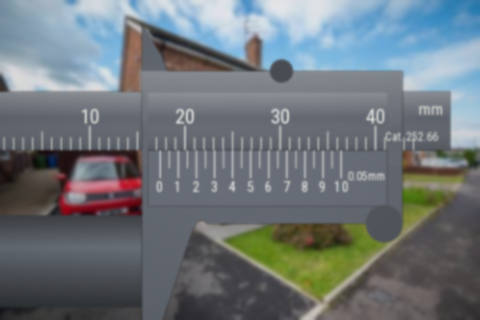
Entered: 17.4 mm
